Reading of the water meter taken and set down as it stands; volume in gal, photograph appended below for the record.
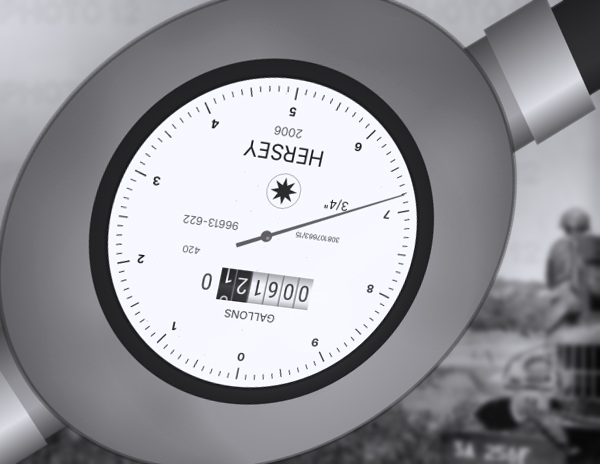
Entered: 61206.8 gal
